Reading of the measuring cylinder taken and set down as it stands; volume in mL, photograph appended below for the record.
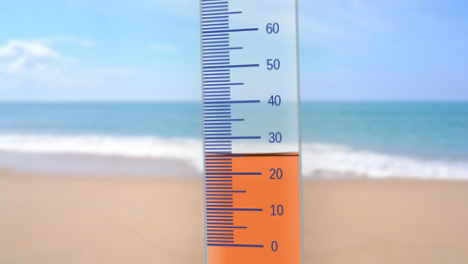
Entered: 25 mL
